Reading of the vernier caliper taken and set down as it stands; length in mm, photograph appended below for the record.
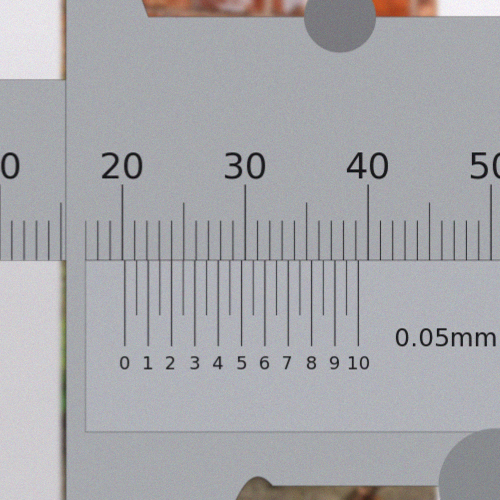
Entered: 20.2 mm
